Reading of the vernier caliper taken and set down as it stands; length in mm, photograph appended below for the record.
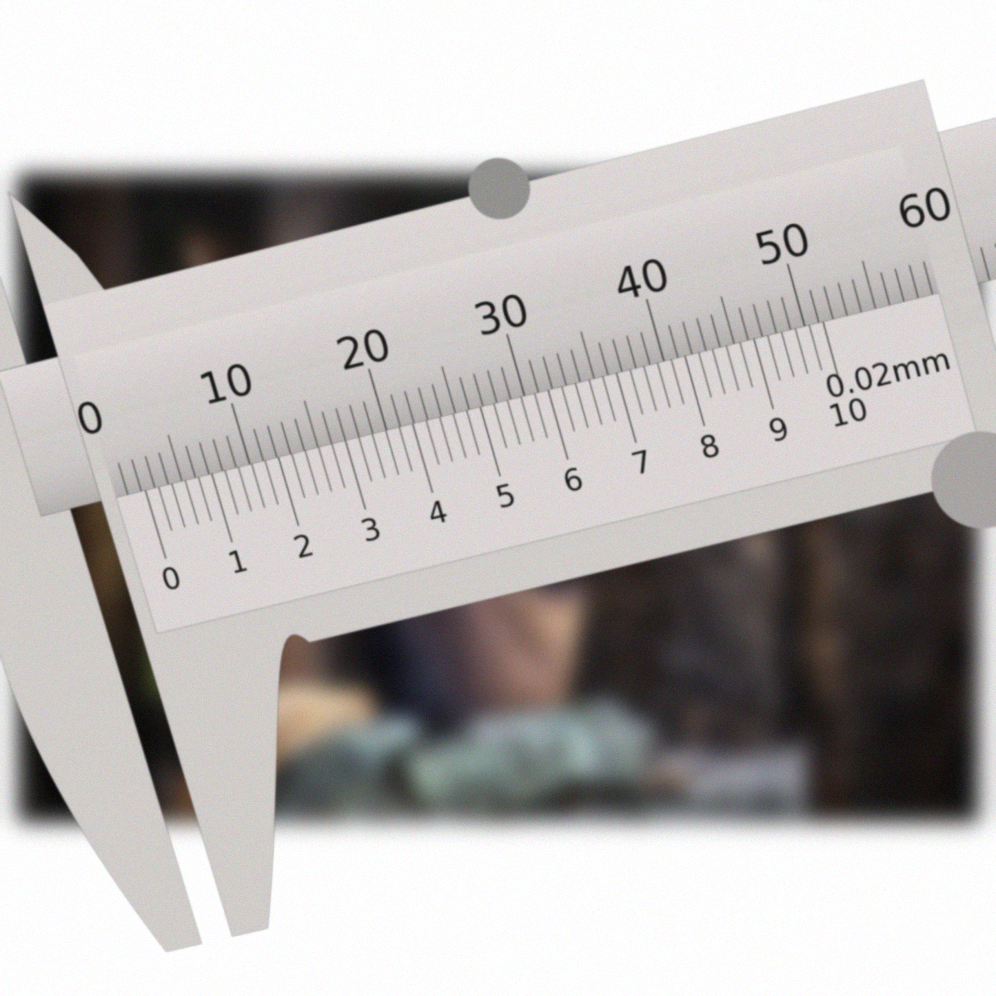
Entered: 2.3 mm
